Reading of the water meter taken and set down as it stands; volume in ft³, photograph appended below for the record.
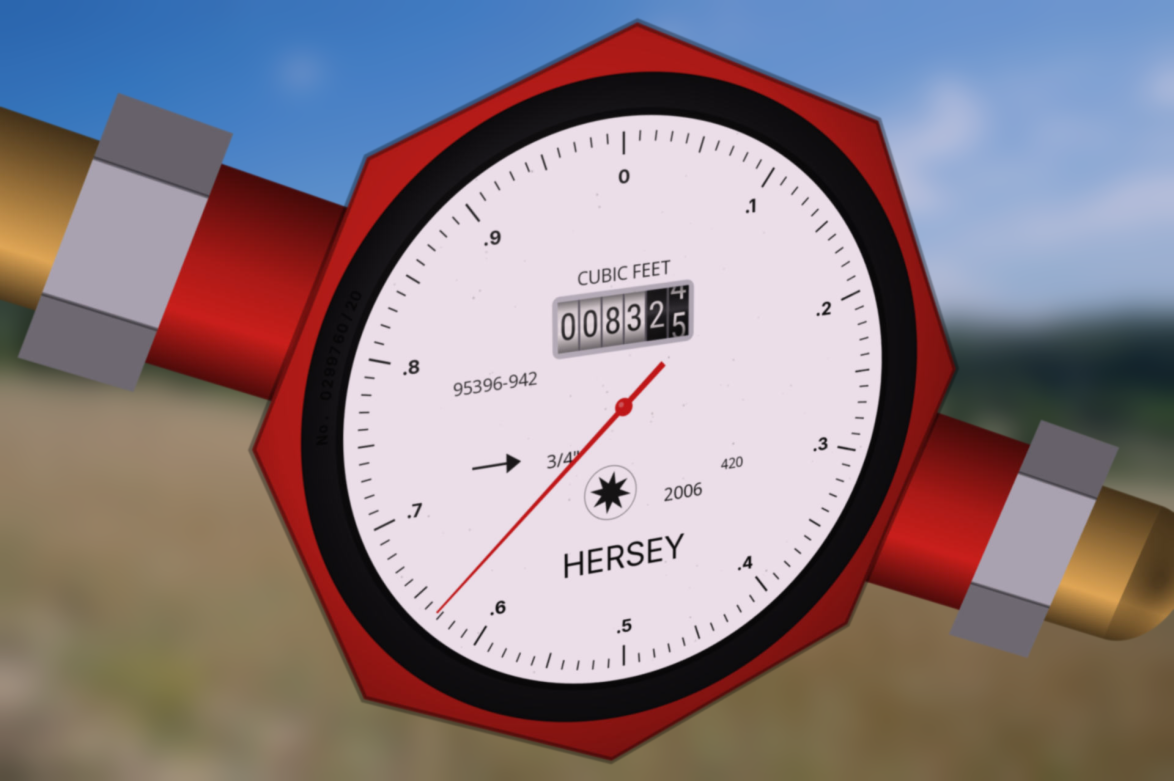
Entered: 8324.63 ft³
